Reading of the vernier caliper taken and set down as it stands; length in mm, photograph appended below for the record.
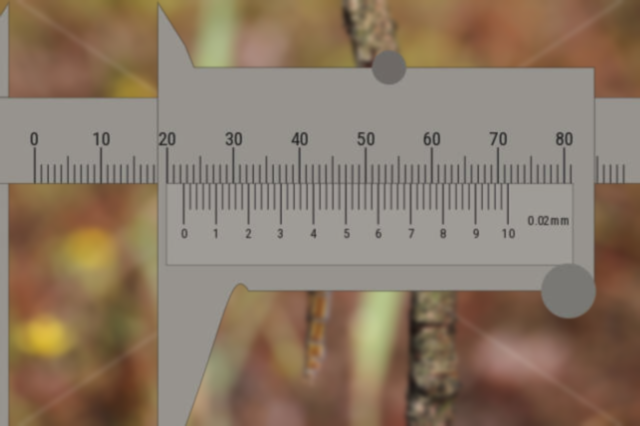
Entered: 22.5 mm
